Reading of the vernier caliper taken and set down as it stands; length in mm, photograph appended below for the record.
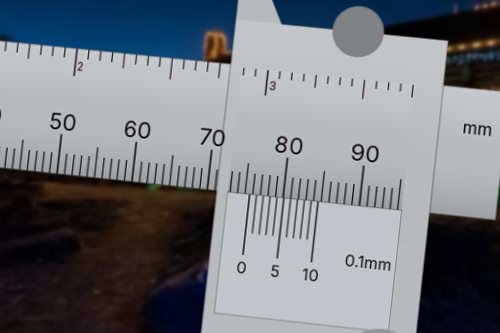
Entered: 75.6 mm
